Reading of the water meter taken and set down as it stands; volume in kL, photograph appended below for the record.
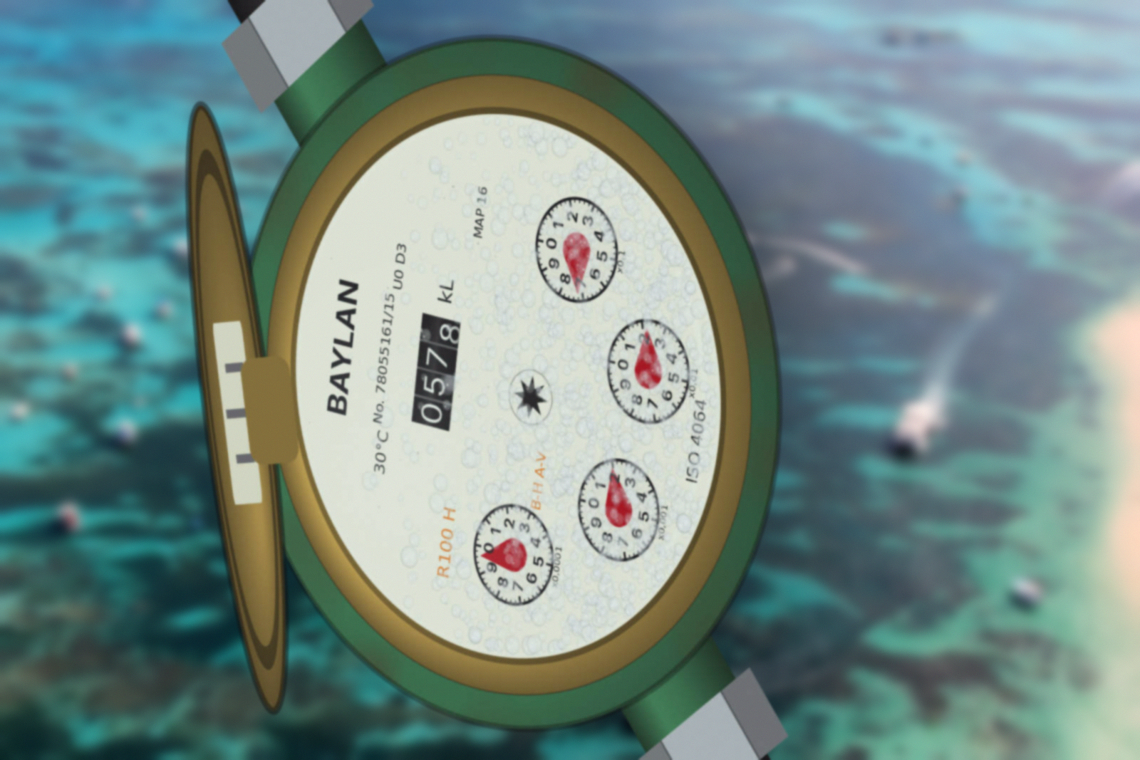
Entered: 577.7219 kL
